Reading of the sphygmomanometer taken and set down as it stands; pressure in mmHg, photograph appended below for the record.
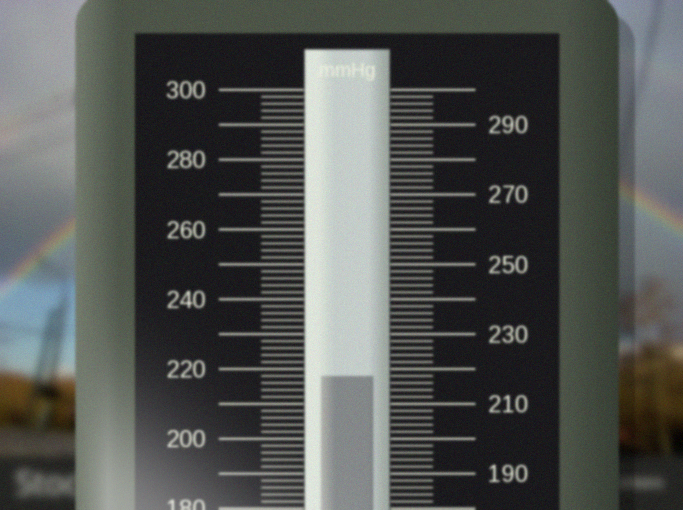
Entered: 218 mmHg
